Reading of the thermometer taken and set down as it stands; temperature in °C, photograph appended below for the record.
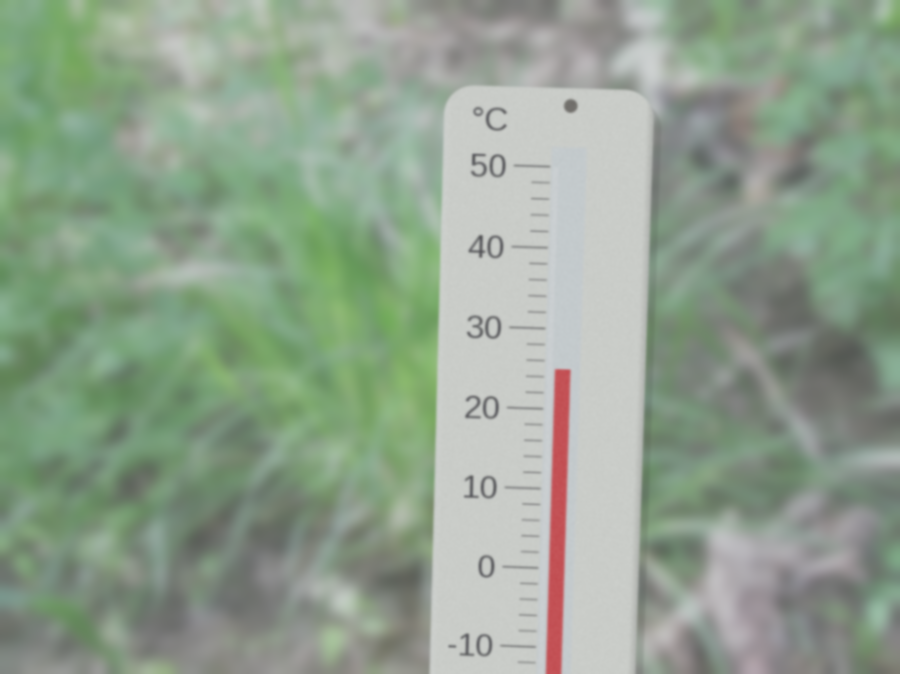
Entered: 25 °C
